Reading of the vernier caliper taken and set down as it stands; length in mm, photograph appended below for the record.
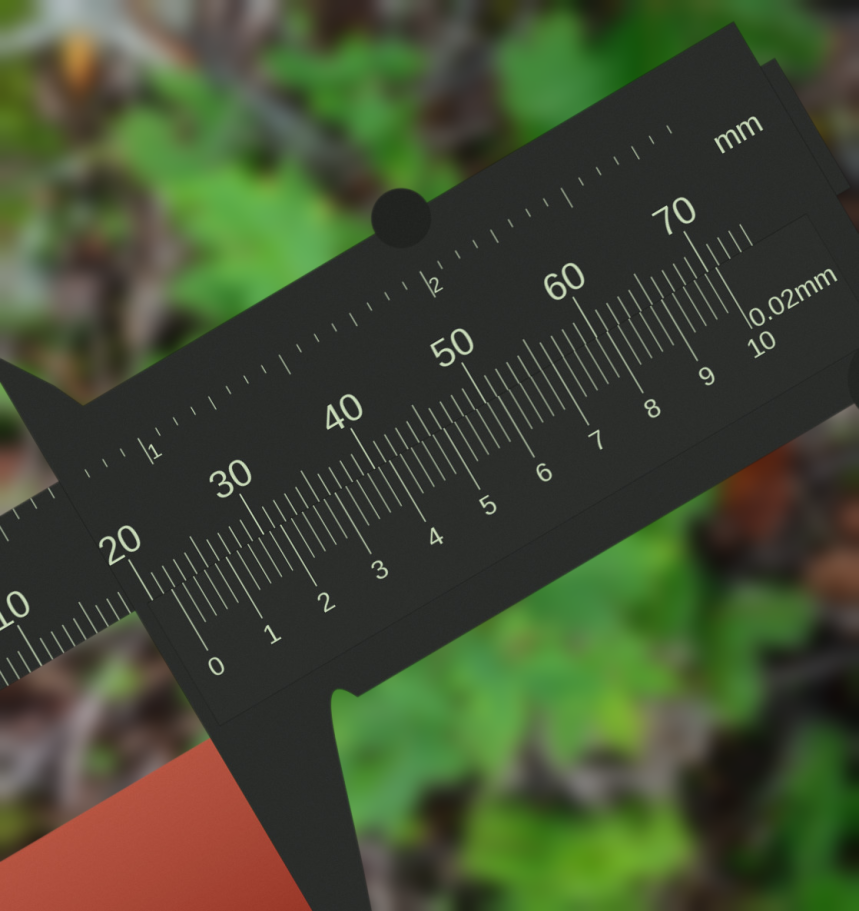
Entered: 21.7 mm
